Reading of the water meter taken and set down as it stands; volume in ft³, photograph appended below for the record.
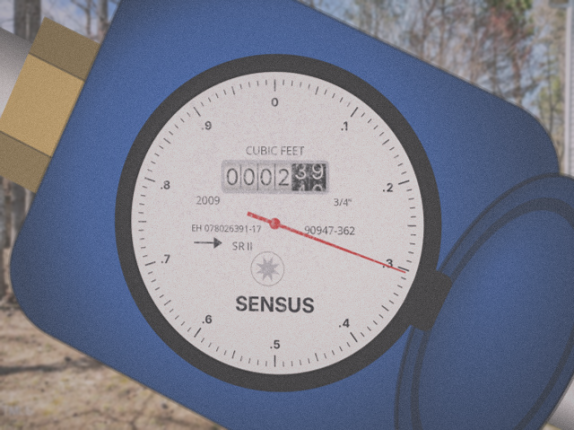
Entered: 239.30 ft³
